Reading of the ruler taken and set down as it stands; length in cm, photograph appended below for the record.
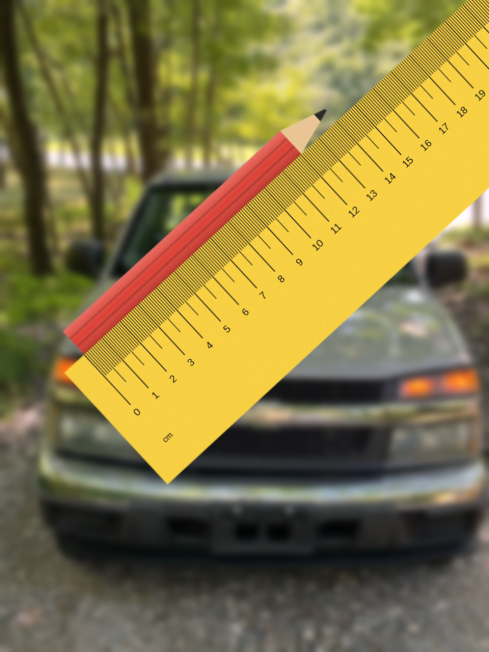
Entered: 14 cm
